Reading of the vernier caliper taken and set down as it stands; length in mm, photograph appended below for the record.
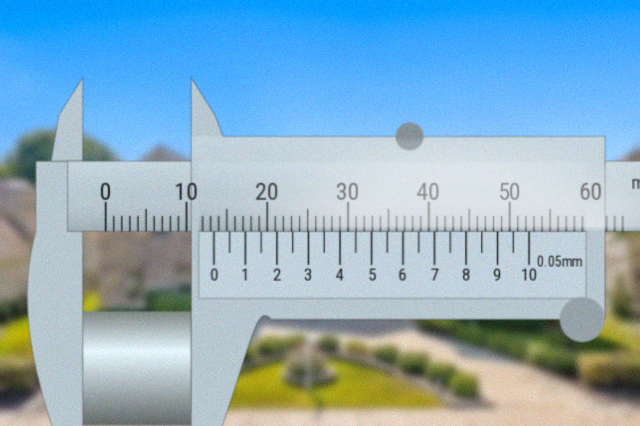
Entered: 13.4 mm
